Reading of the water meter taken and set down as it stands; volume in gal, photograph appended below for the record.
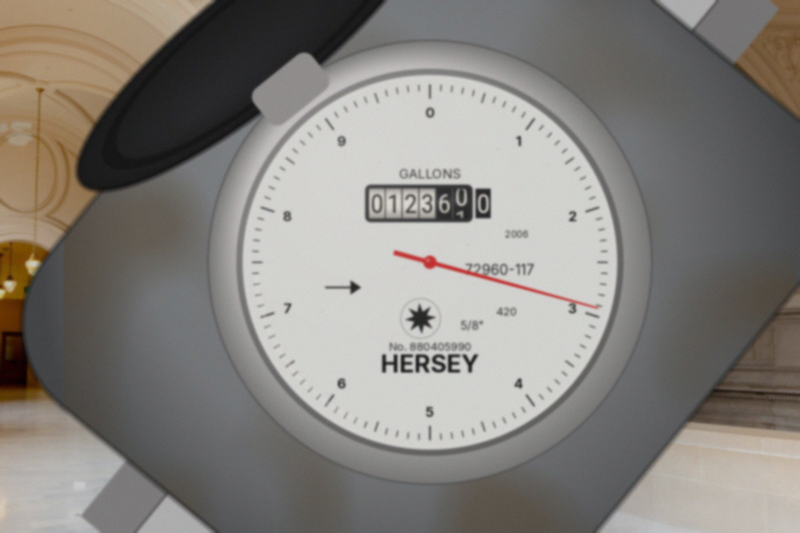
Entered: 123602.9 gal
